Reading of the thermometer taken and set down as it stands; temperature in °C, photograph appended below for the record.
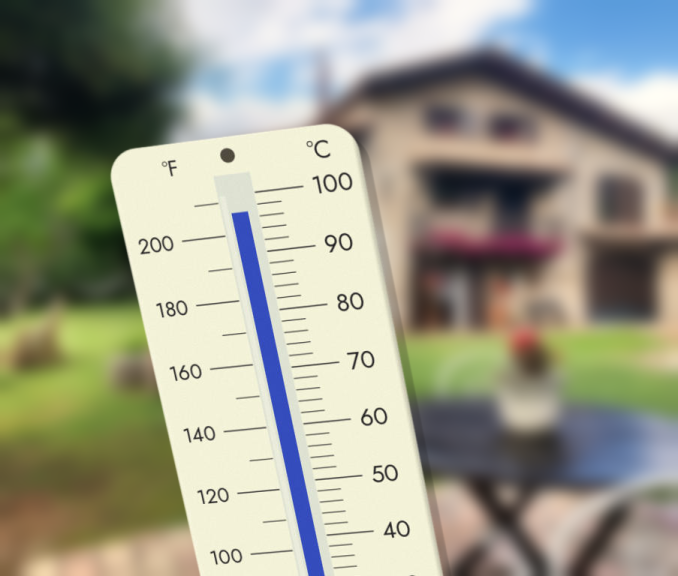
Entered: 97 °C
